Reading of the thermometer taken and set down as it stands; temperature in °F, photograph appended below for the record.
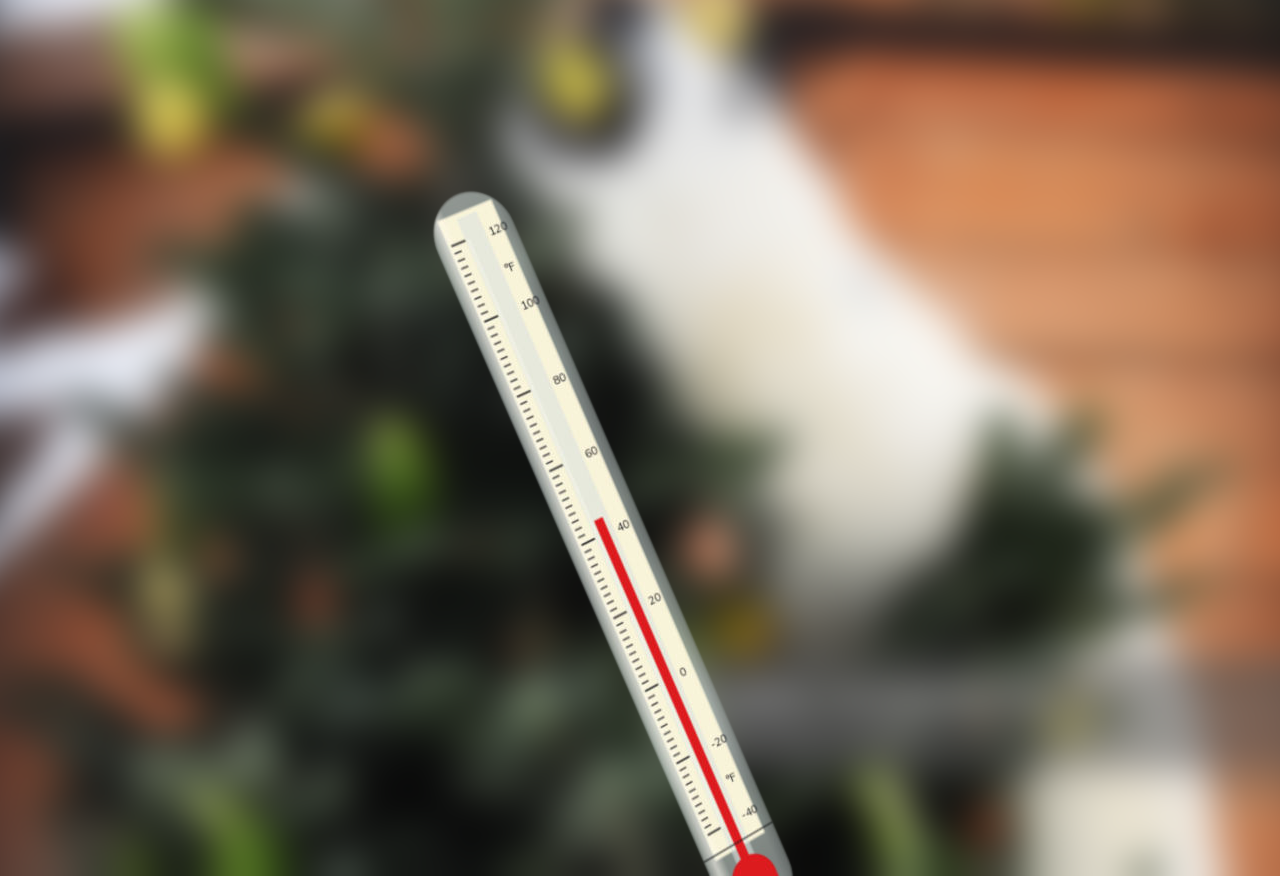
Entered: 44 °F
